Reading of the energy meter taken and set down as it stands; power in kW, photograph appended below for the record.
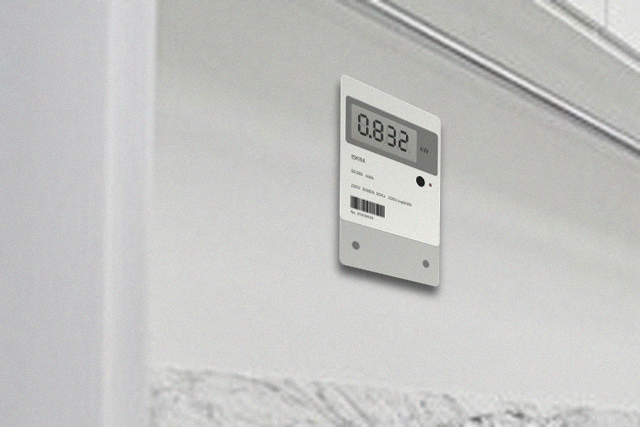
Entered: 0.832 kW
